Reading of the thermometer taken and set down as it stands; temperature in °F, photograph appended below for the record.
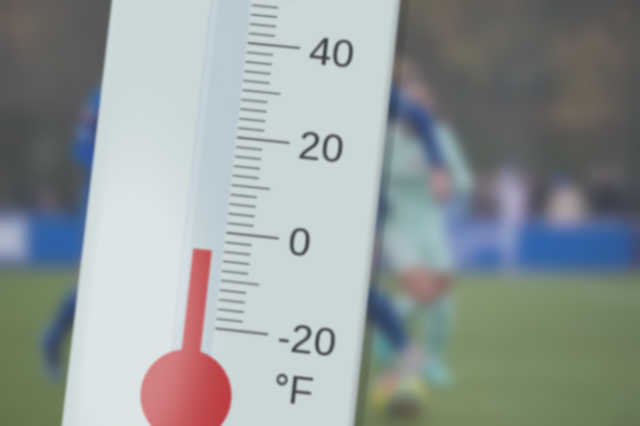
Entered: -4 °F
